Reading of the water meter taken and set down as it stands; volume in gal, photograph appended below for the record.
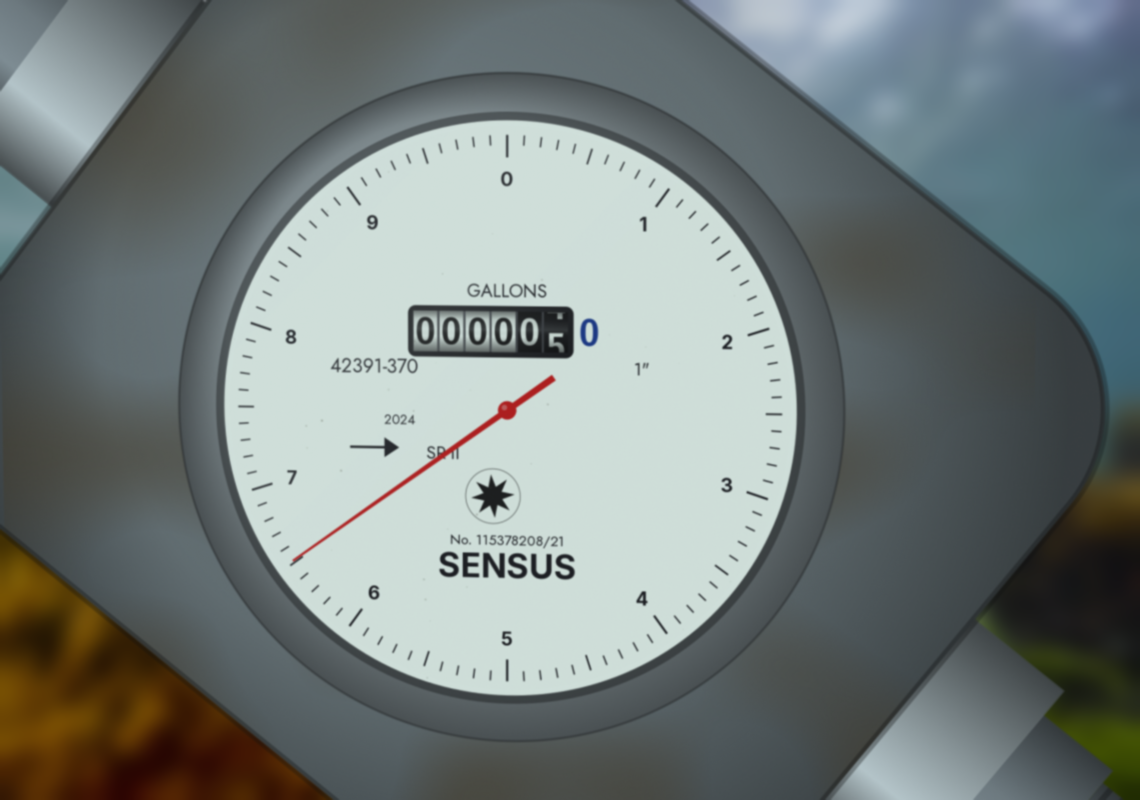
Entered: 46.5 gal
